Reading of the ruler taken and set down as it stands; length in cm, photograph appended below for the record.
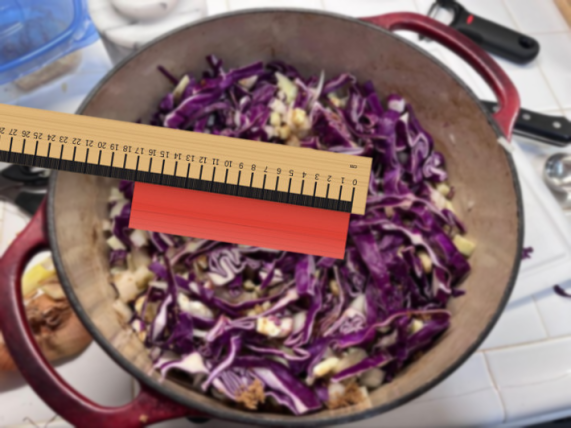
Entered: 17 cm
